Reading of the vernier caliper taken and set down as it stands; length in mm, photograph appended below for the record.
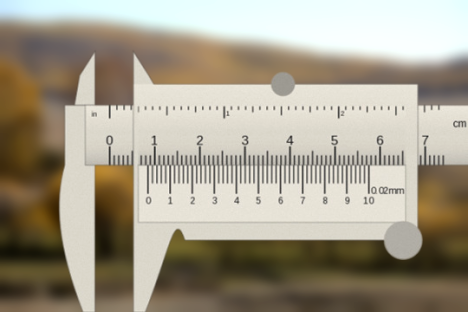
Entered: 8.5 mm
